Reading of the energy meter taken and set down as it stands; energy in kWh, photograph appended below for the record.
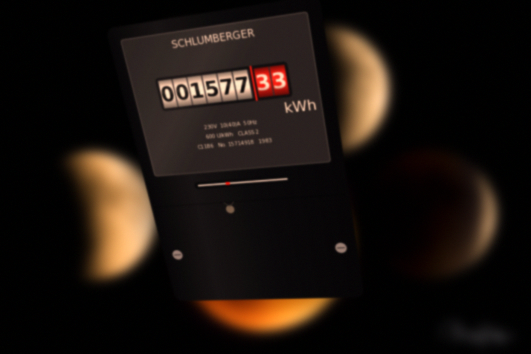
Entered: 1577.33 kWh
